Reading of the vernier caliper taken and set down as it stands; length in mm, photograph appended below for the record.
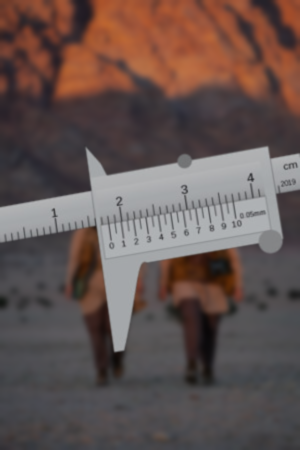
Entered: 18.0 mm
